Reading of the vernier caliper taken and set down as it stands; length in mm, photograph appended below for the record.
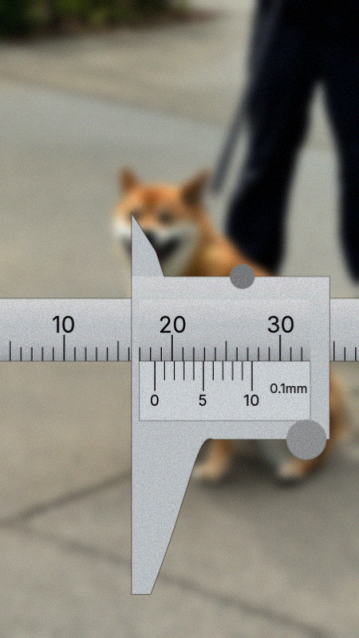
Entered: 18.4 mm
